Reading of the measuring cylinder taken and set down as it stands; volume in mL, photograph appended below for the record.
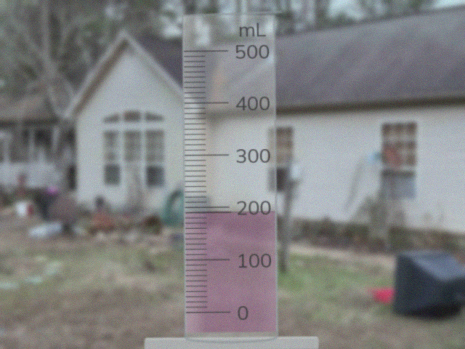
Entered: 190 mL
